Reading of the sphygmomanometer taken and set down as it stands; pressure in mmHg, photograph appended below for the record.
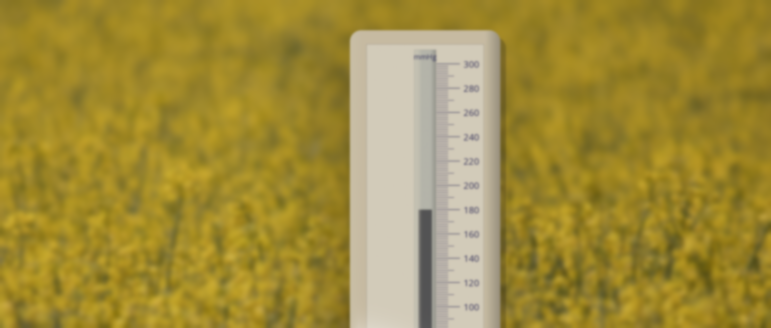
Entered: 180 mmHg
